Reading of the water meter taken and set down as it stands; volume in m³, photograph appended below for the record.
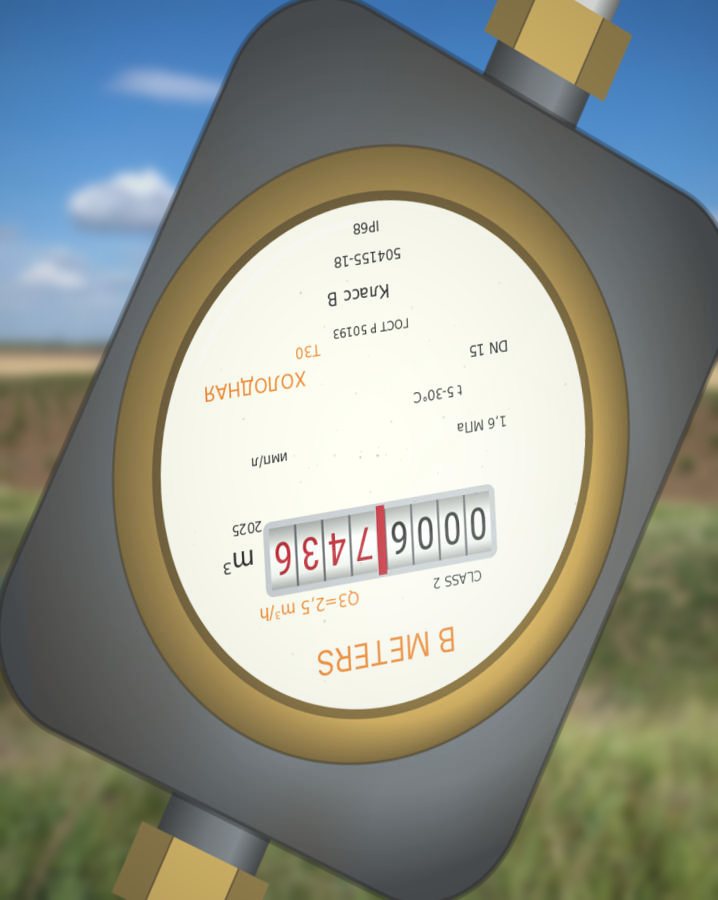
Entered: 6.7436 m³
